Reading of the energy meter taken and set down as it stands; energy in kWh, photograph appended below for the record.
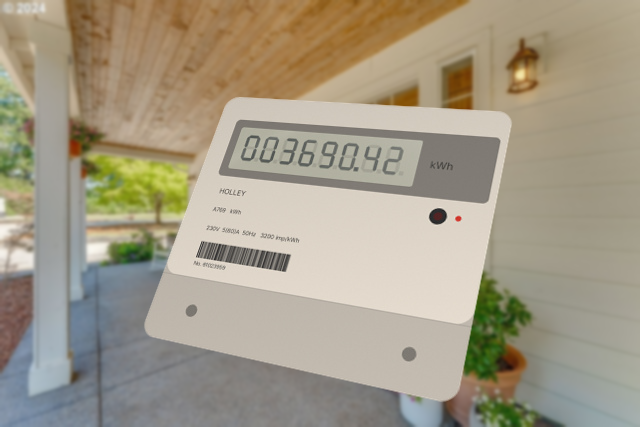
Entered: 3690.42 kWh
